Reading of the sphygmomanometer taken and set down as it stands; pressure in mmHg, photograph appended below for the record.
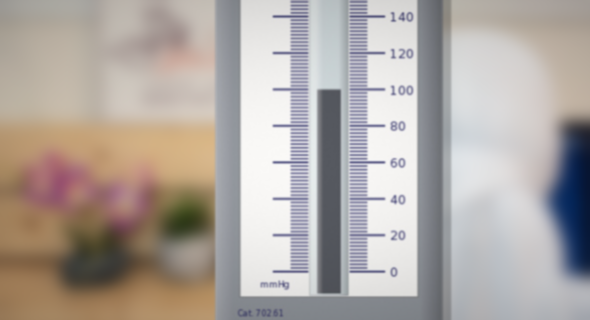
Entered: 100 mmHg
